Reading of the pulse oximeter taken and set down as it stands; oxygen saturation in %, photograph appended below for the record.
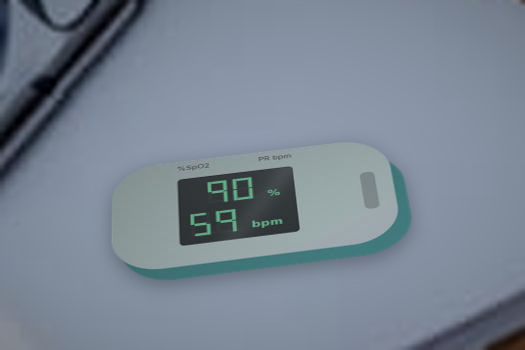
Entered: 90 %
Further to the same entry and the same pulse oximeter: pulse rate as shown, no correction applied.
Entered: 59 bpm
